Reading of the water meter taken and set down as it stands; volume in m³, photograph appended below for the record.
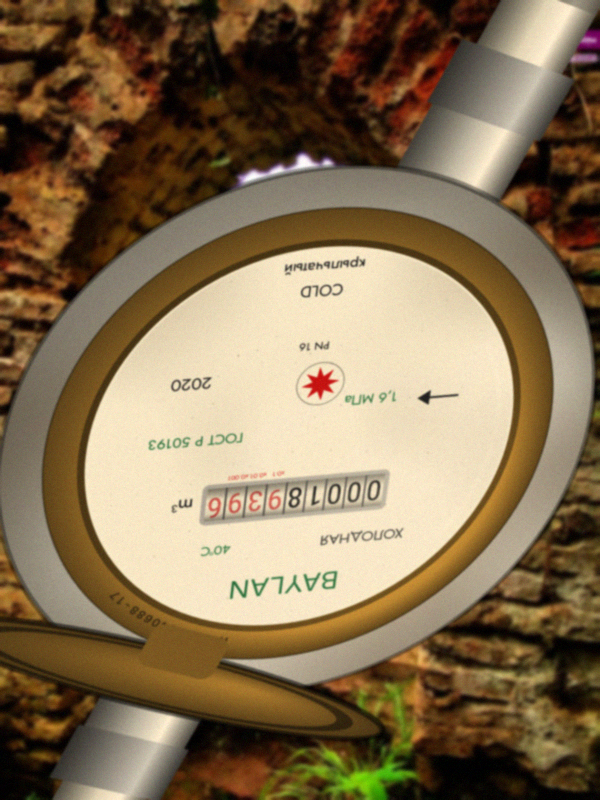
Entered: 18.9396 m³
